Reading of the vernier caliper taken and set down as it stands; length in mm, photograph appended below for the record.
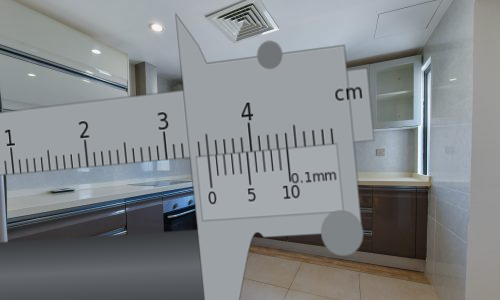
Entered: 35.0 mm
